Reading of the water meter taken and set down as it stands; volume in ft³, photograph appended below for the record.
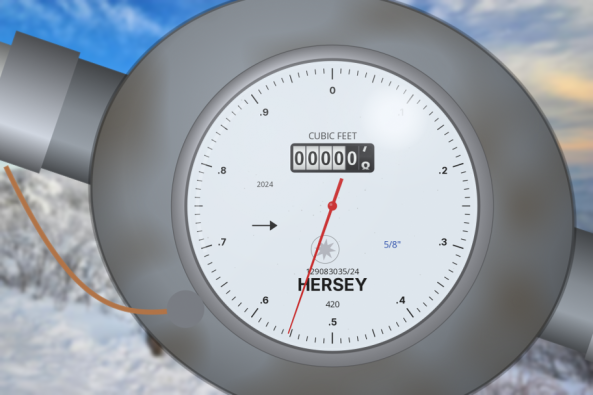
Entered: 7.55 ft³
